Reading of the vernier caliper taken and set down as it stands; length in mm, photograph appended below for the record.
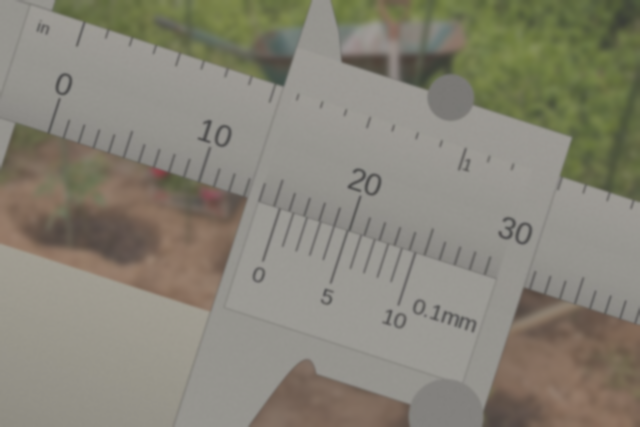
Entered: 15.4 mm
